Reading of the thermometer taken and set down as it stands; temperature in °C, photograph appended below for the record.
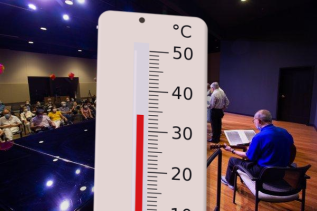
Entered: 34 °C
